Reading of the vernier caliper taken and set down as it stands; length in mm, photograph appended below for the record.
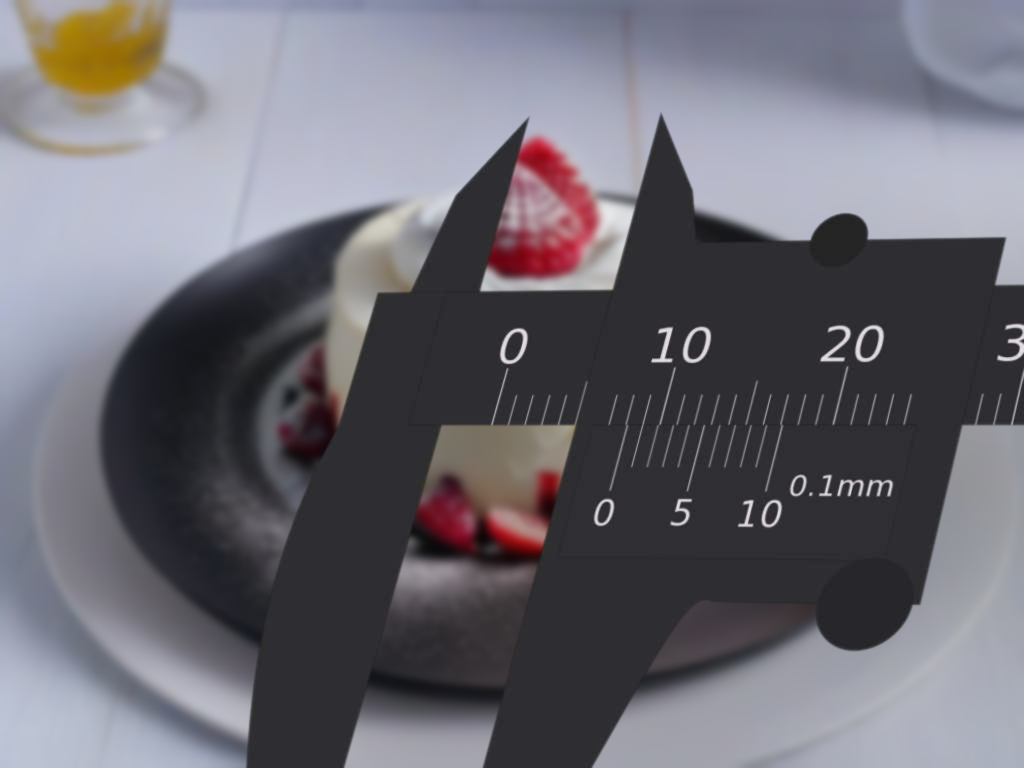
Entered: 8.1 mm
